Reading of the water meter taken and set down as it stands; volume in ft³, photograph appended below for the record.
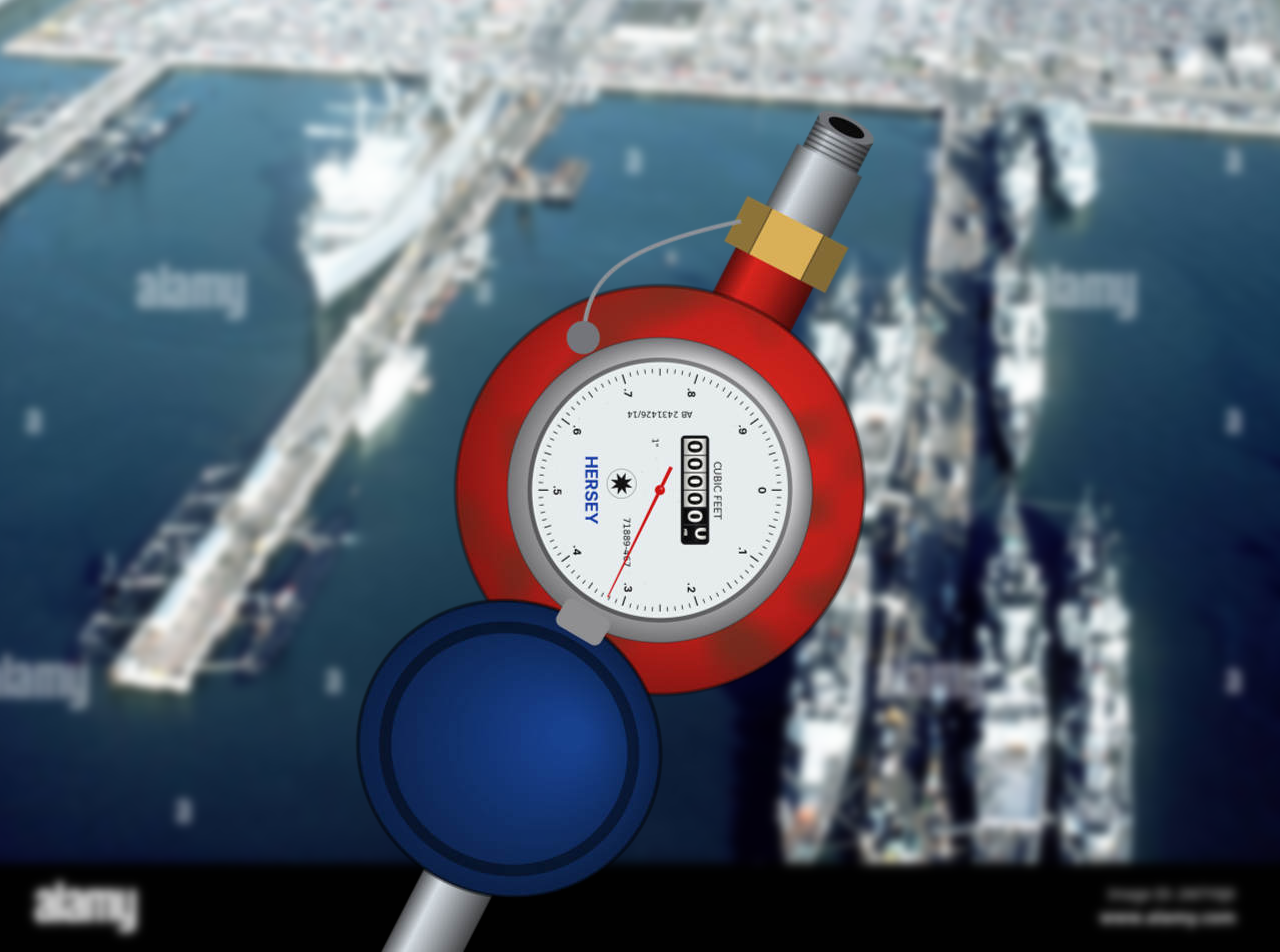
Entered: 0.32 ft³
